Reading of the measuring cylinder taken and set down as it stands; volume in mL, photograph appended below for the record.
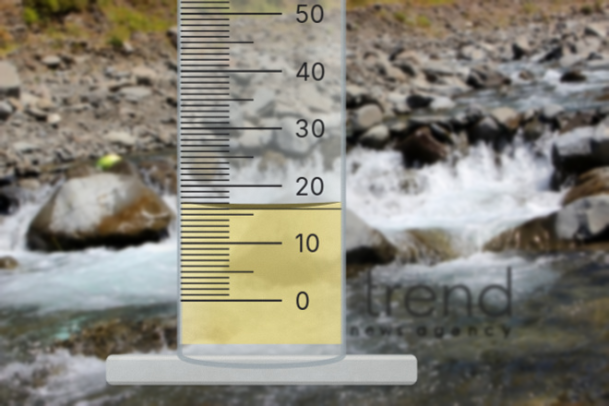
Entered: 16 mL
